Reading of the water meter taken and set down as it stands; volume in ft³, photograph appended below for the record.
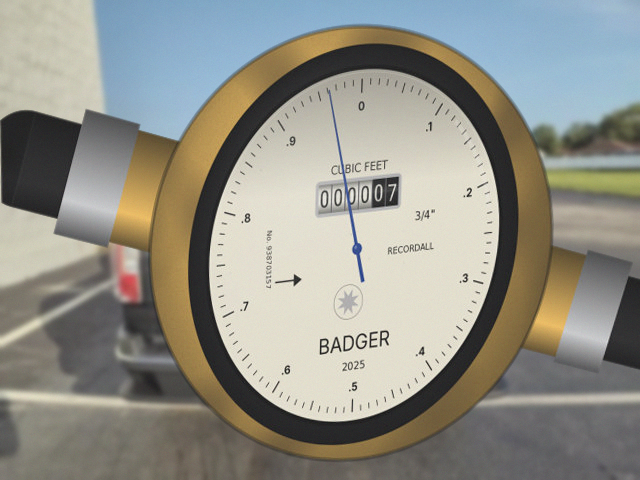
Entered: 6.96 ft³
